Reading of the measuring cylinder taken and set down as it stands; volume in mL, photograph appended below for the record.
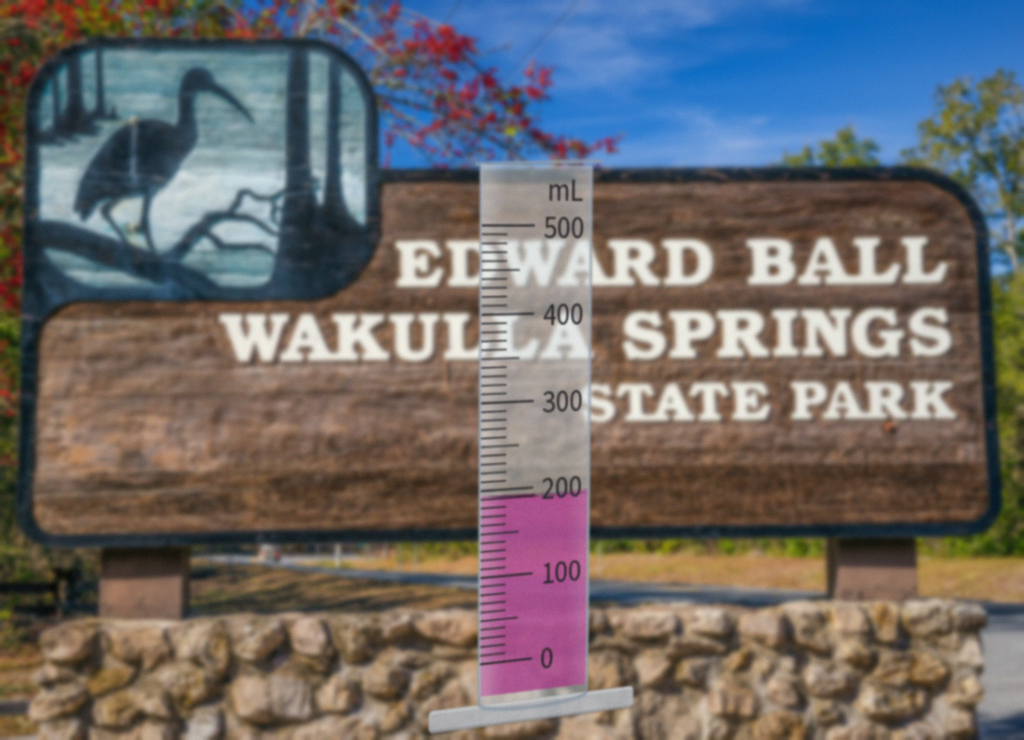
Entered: 190 mL
